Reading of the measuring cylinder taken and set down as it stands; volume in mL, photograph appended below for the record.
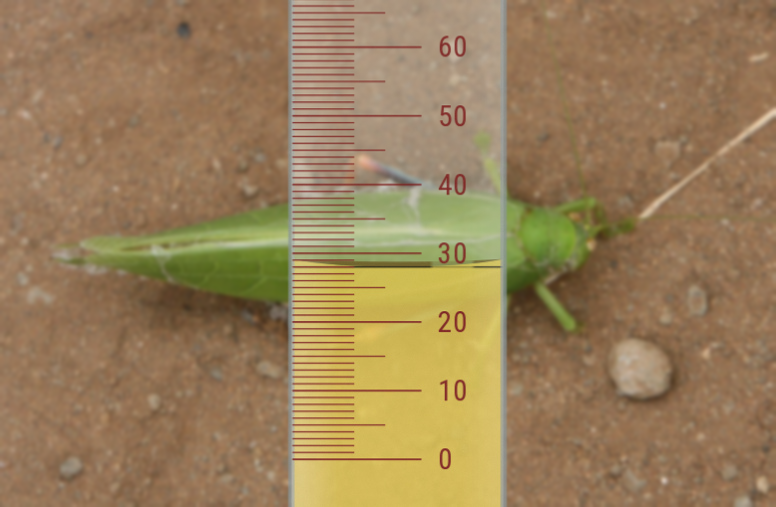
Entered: 28 mL
